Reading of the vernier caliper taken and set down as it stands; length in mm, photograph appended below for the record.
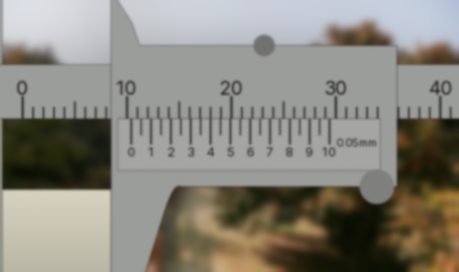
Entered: 10.4 mm
